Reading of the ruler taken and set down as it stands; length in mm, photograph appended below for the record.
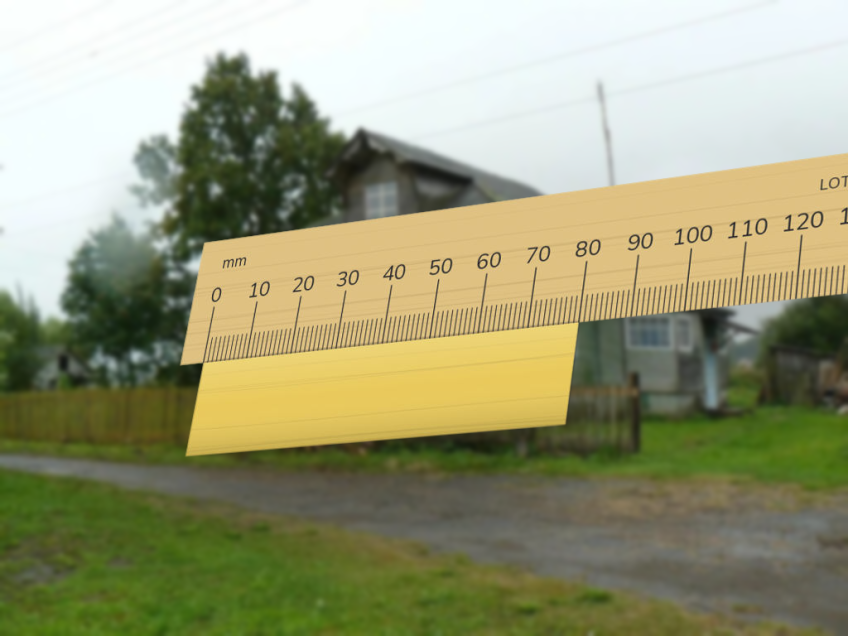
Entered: 80 mm
